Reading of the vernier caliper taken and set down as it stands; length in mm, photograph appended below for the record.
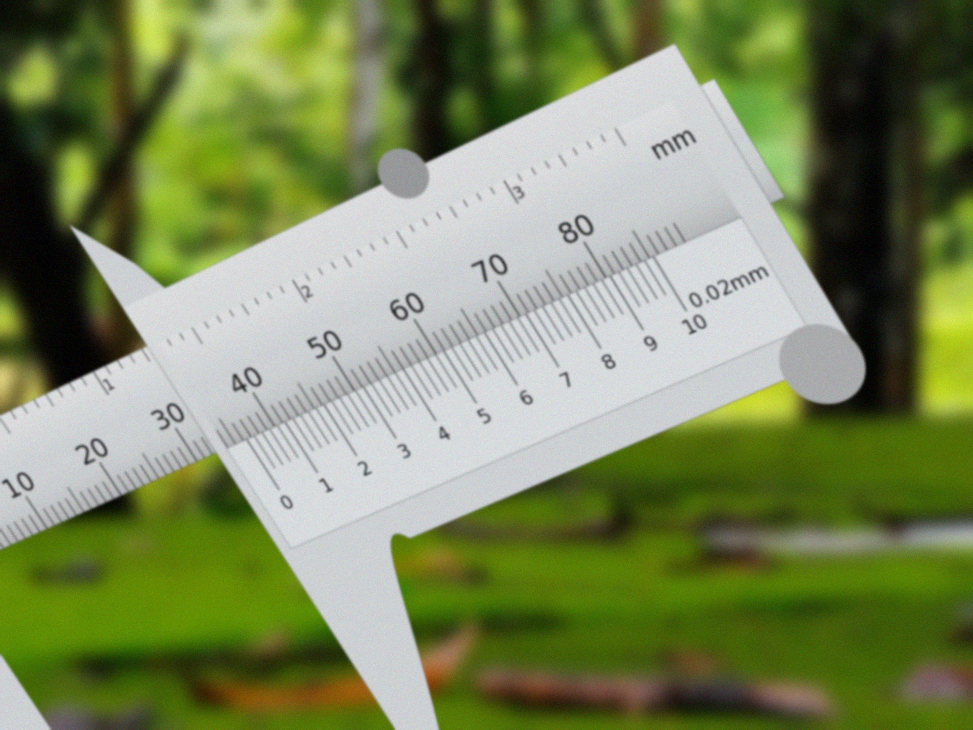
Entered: 36.4 mm
